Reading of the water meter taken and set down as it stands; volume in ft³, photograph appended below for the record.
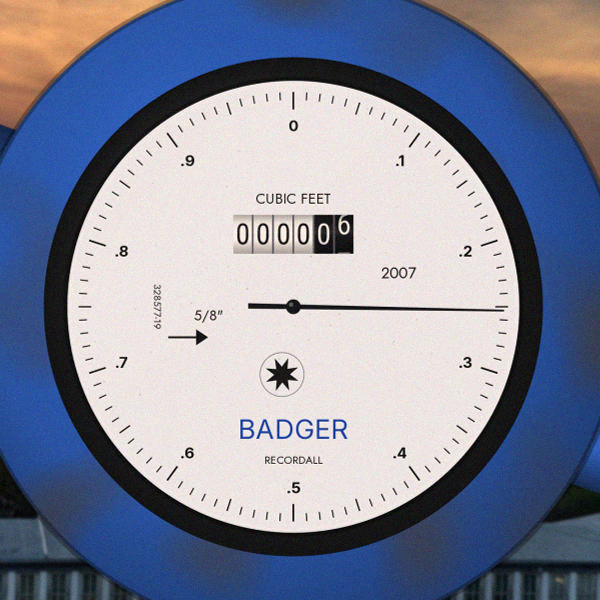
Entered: 6.25 ft³
